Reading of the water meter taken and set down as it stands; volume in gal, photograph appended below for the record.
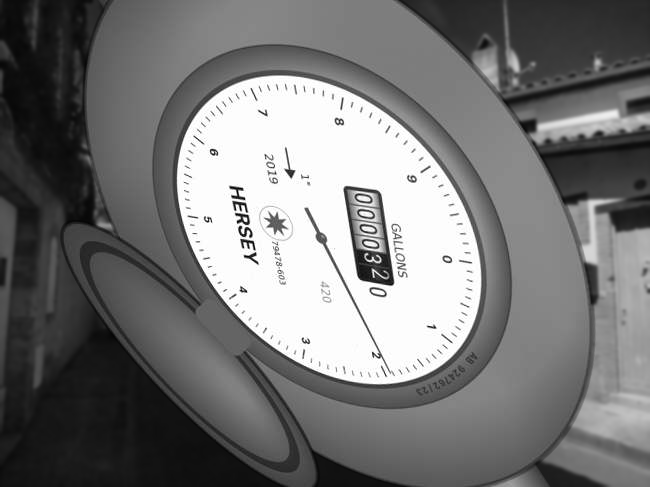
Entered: 321.9 gal
